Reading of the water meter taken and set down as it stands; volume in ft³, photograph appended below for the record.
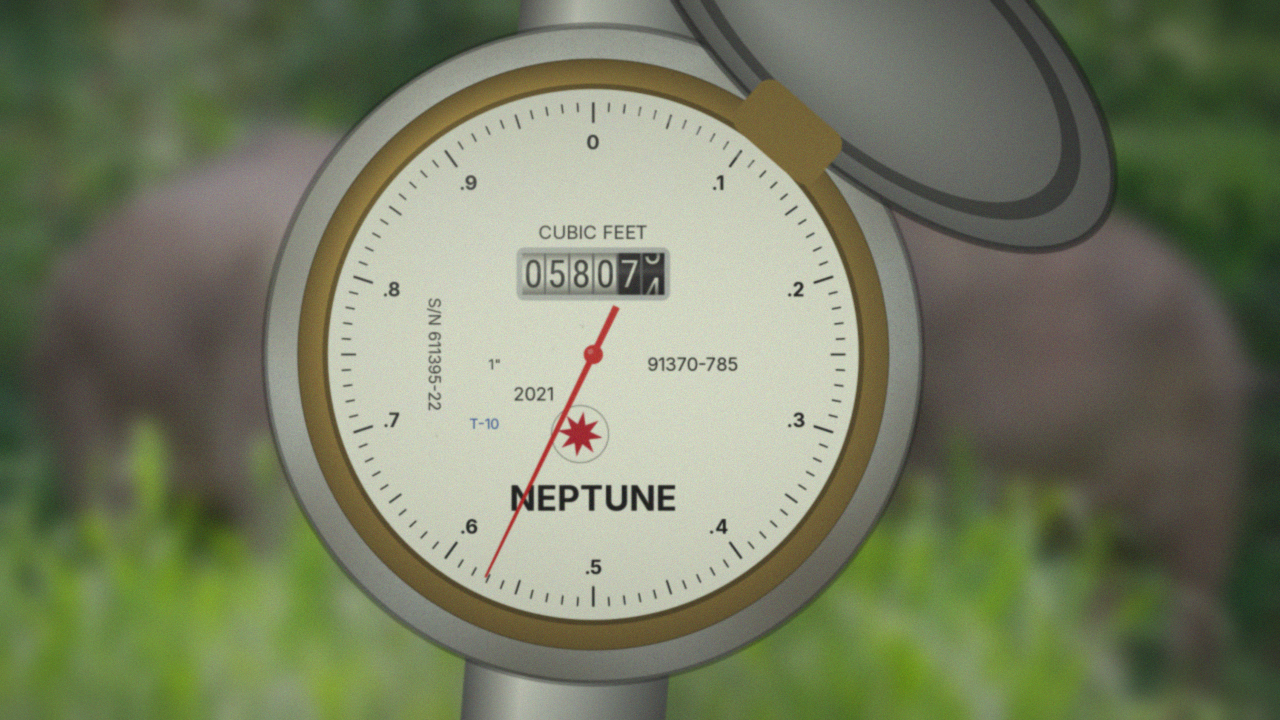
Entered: 58073.57 ft³
